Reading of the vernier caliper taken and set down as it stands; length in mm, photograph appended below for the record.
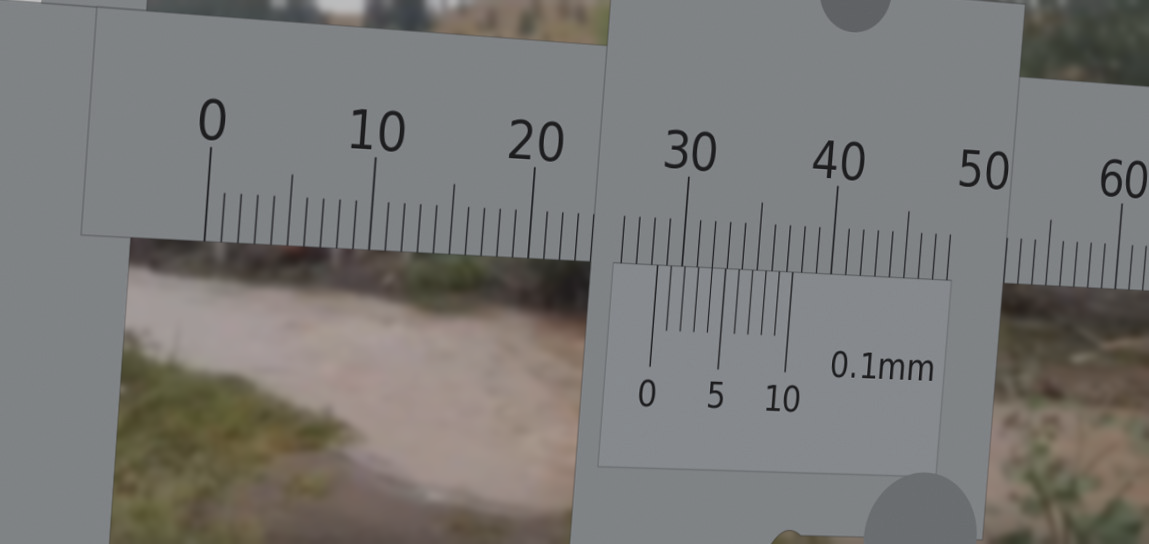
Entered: 28.4 mm
